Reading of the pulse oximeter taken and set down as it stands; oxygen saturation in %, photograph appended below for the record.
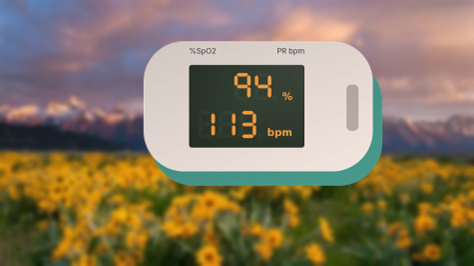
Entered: 94 %
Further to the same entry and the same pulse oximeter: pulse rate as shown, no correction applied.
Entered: 113 bpm
